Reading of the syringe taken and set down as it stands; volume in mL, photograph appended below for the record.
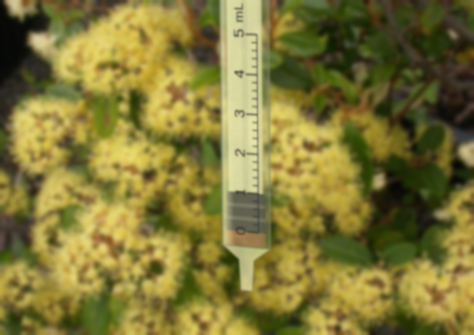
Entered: 0 mL
